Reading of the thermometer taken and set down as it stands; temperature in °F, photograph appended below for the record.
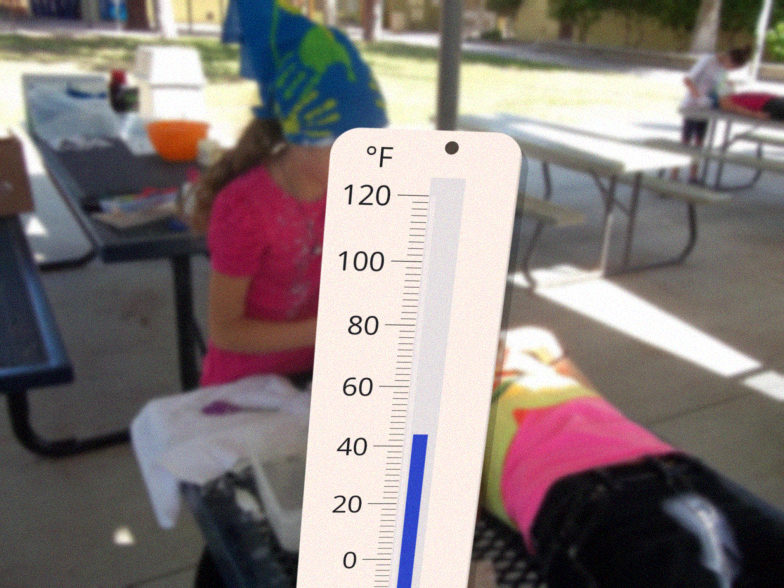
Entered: 44 °F
